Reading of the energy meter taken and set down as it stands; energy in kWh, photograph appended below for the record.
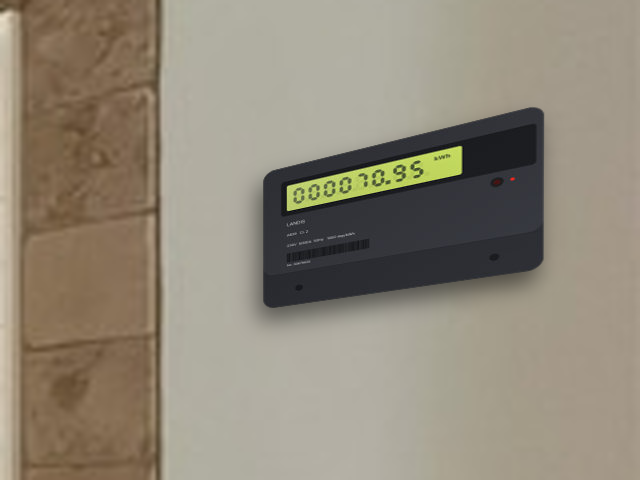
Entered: 70.95 kWh
